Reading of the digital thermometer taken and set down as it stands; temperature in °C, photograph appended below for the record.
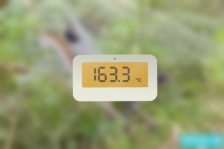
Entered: 163.3 °C
